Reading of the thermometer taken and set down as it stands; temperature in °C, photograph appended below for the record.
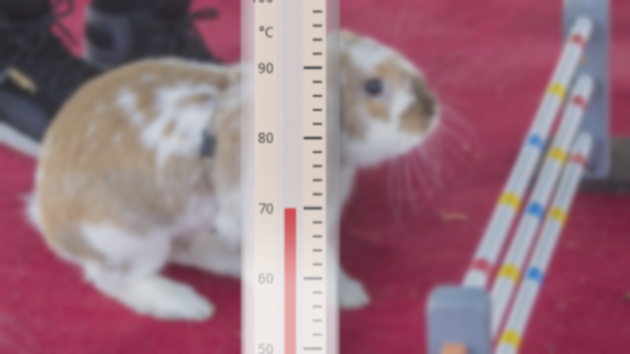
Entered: 70 °C
